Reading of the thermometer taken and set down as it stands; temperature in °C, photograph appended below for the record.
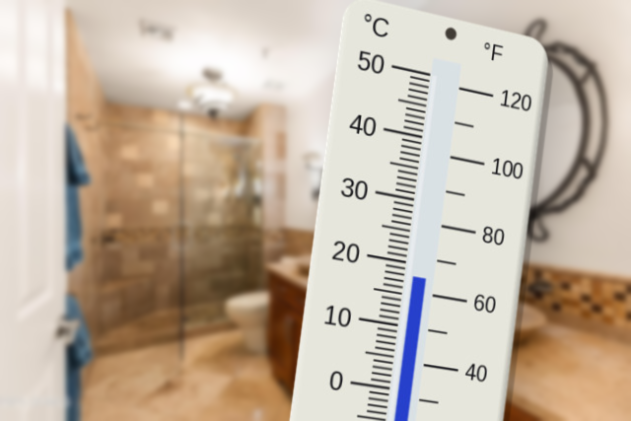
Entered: 18 °C
